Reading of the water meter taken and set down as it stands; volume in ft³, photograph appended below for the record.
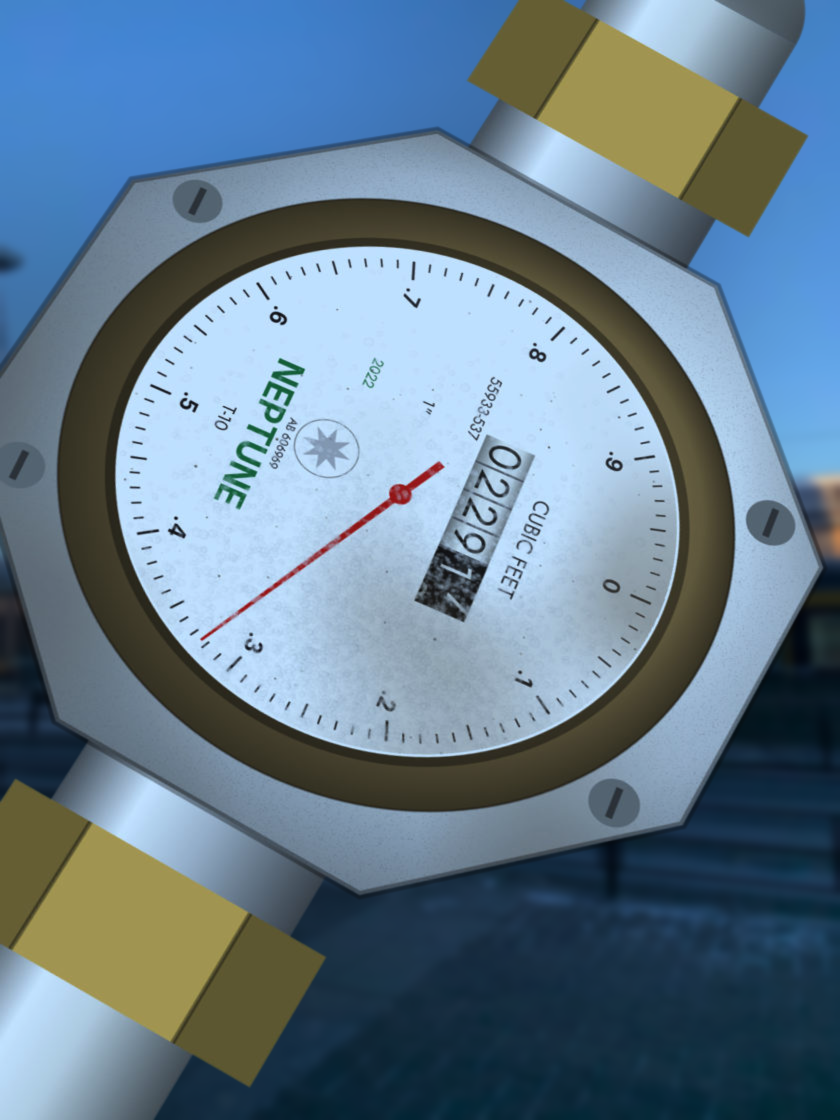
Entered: 22917.32 ft³
